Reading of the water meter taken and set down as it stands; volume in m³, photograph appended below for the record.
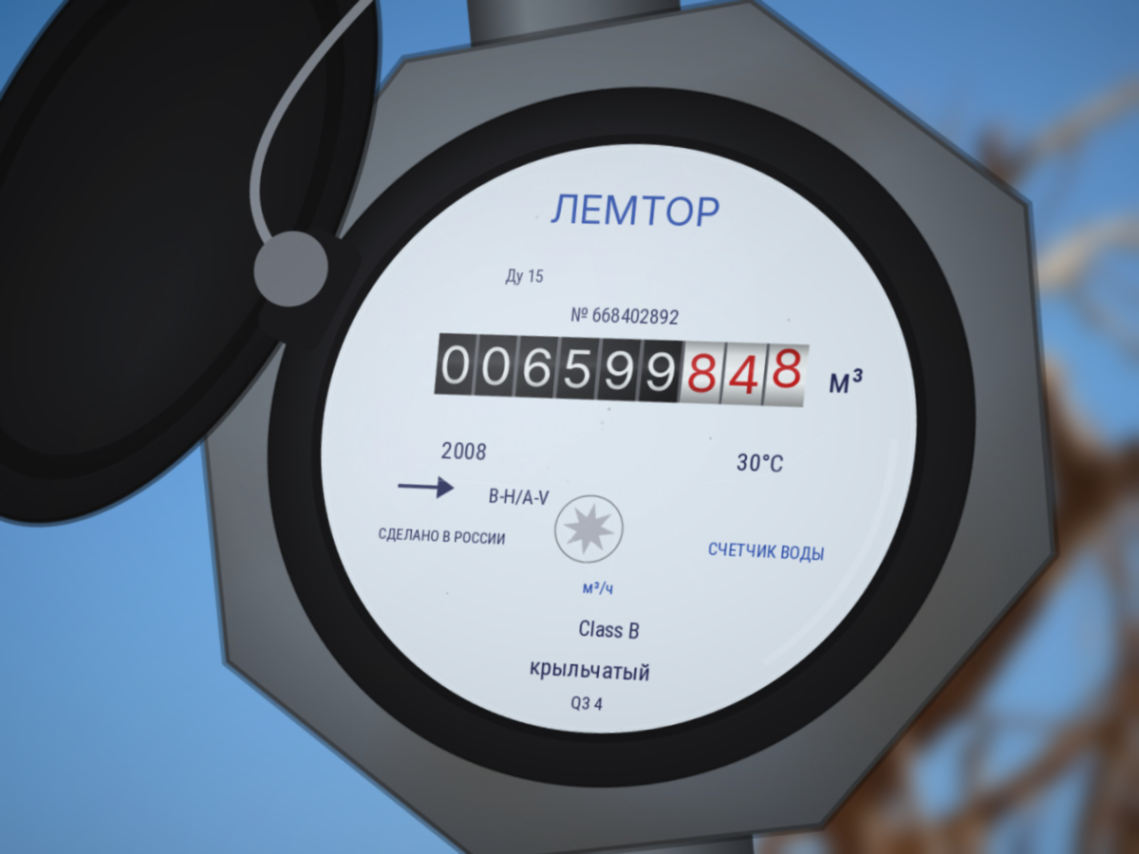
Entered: 6599.848 m³
